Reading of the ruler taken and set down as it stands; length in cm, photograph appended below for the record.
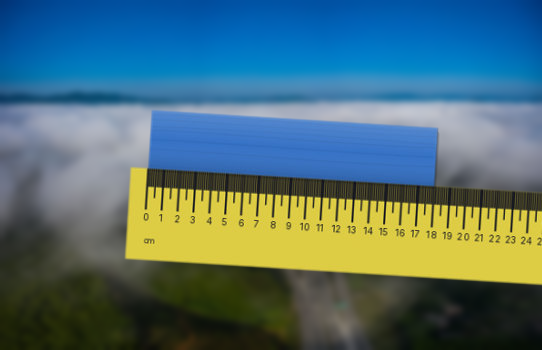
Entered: 18 cm
